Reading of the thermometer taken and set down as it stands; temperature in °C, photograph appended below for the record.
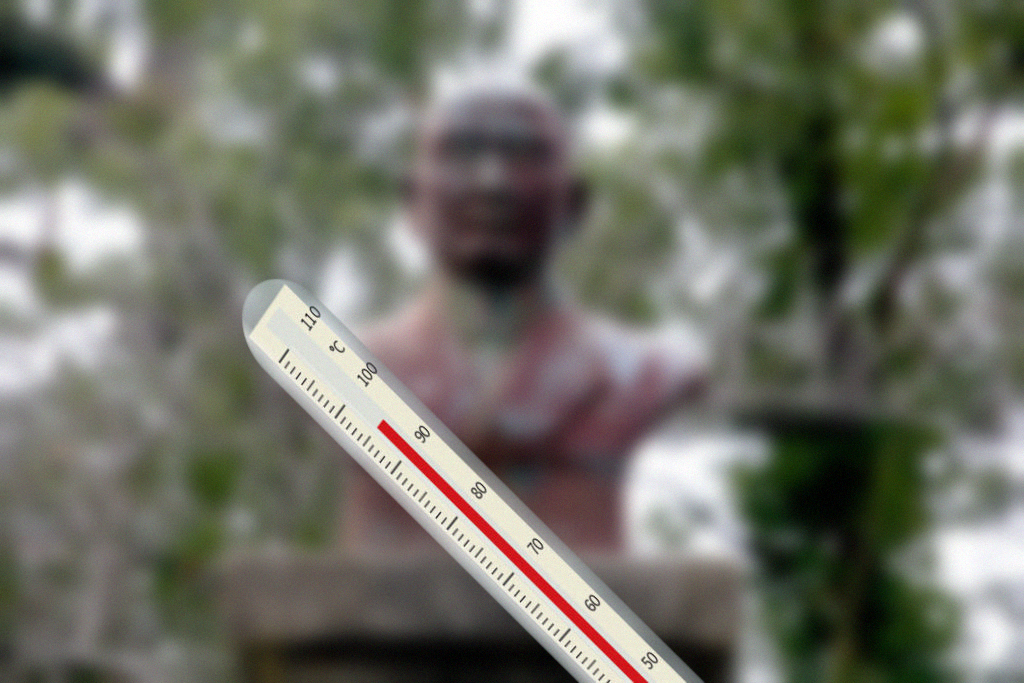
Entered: 95 °C
